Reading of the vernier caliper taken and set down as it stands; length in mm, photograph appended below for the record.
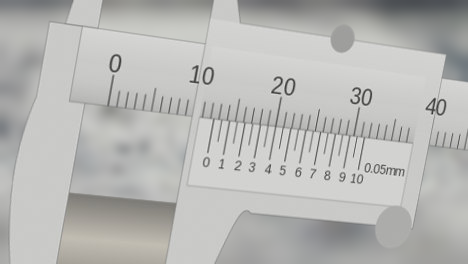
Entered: 12.4 mm
